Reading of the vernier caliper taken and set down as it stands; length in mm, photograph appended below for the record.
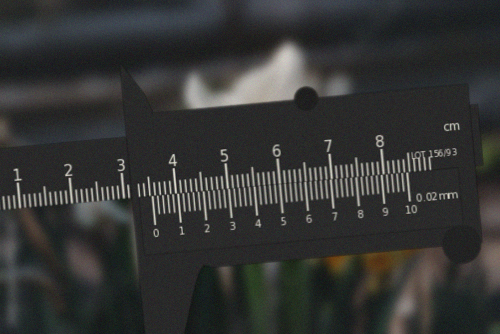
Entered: 35.5 mm
